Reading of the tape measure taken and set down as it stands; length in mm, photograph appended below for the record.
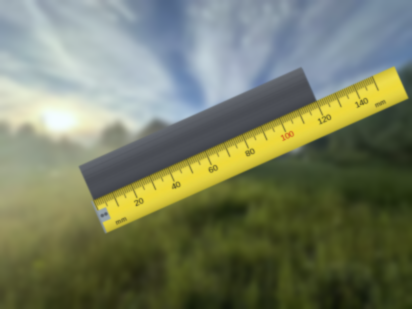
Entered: 120 mm
